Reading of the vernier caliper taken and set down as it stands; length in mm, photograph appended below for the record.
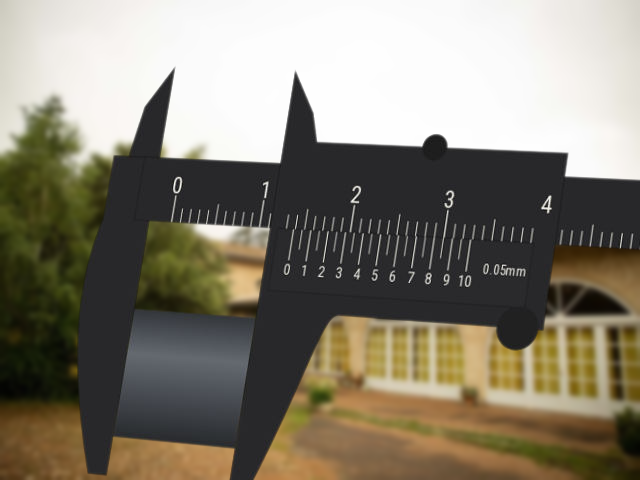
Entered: 13.8 mm
